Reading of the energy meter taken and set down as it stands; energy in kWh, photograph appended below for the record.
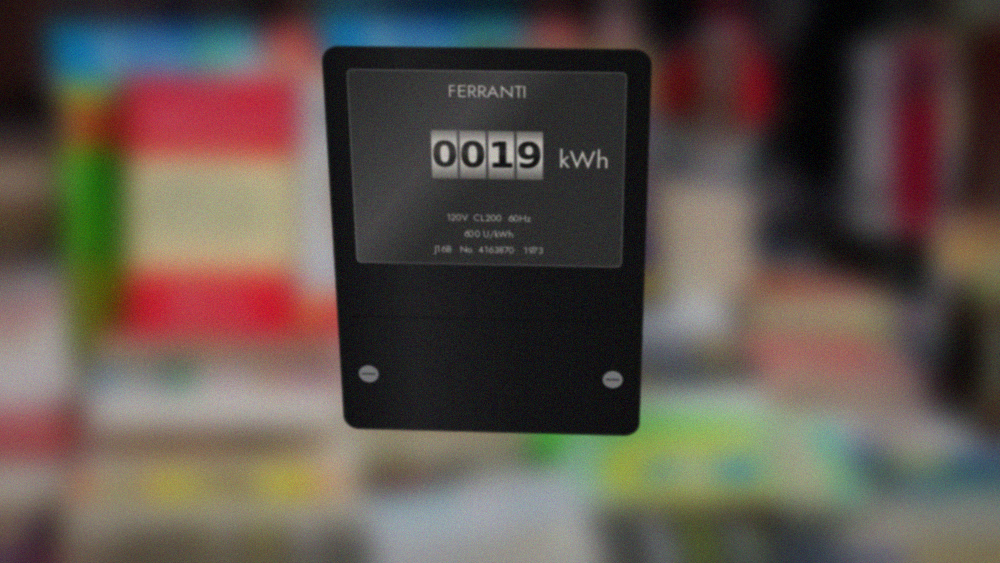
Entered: 19 kWh
